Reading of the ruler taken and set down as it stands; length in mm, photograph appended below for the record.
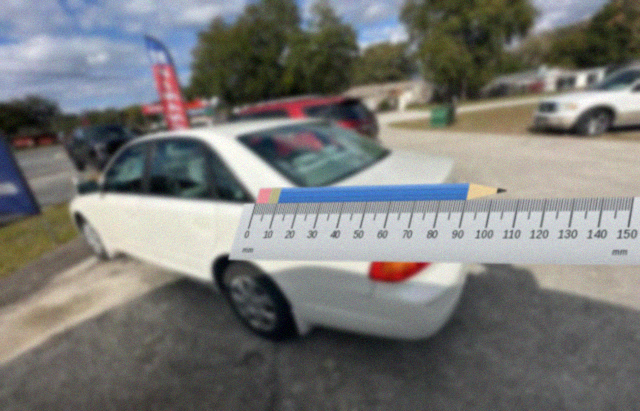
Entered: 105 mm
